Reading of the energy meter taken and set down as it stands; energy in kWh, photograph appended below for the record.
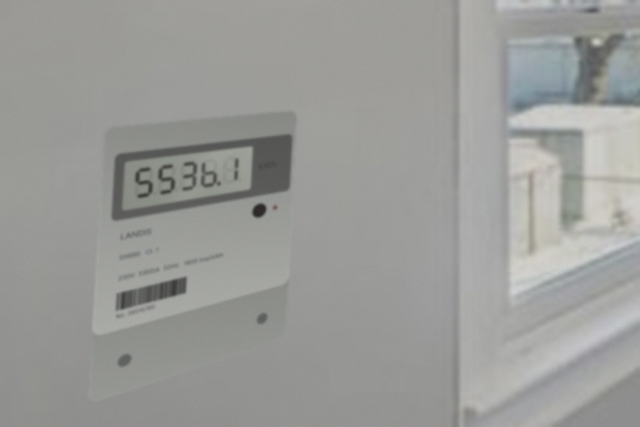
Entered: 5536.1 kWh
